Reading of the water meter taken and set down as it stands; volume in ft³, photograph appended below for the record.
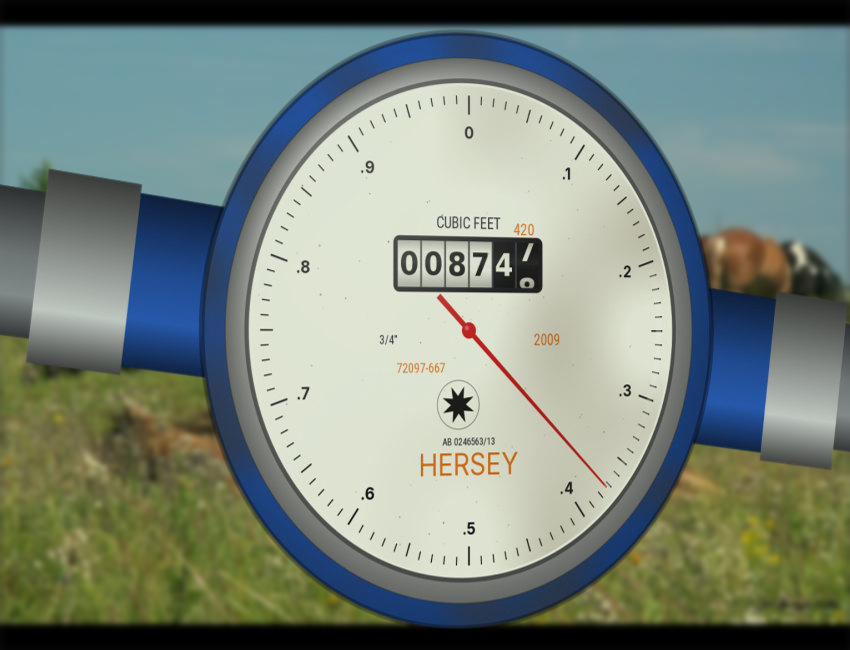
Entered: 8747.37 ft³
